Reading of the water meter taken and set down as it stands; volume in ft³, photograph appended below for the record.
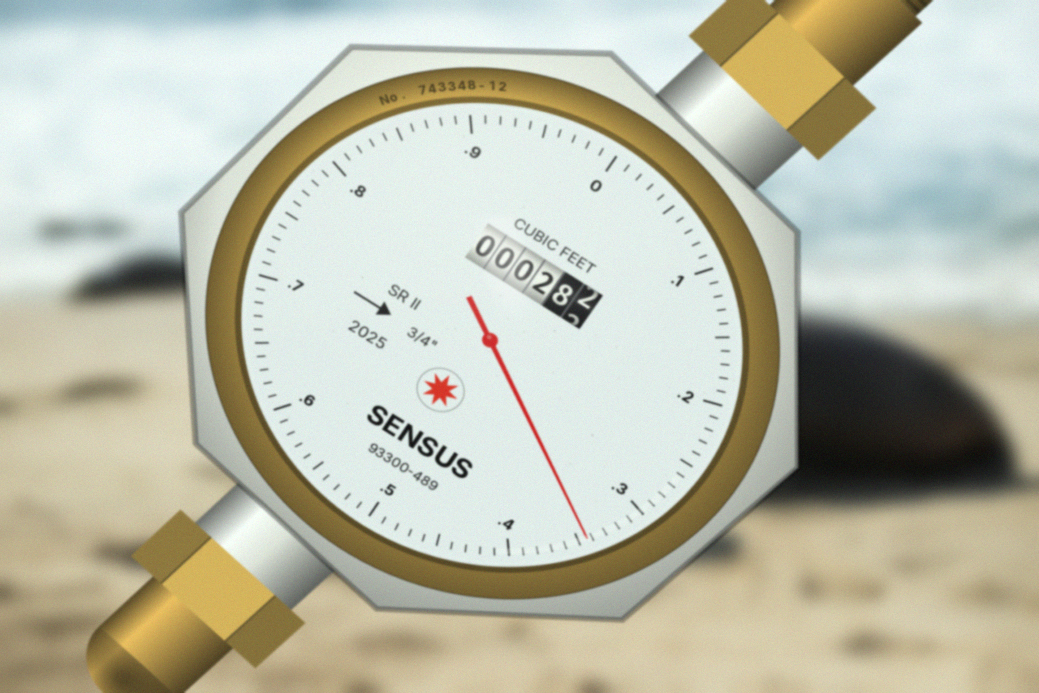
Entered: 282.34 ft³
